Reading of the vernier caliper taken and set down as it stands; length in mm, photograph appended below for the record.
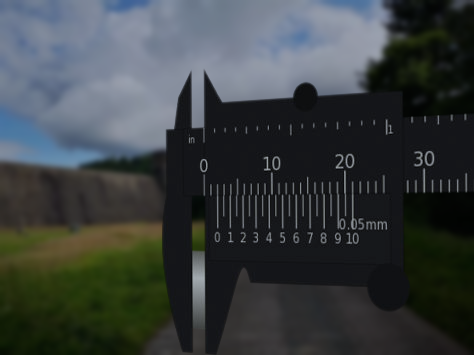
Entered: 2.0 mm
